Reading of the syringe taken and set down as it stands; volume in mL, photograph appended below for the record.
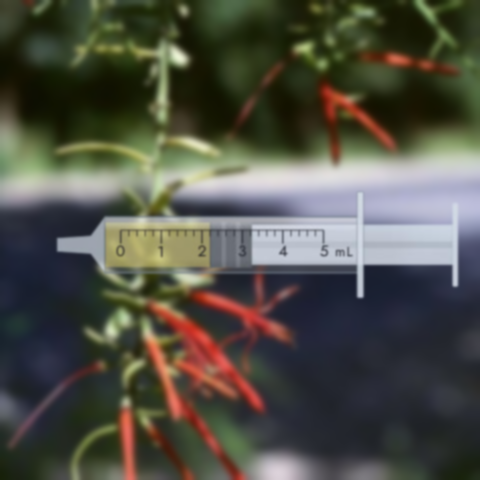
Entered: 2.2 mL
